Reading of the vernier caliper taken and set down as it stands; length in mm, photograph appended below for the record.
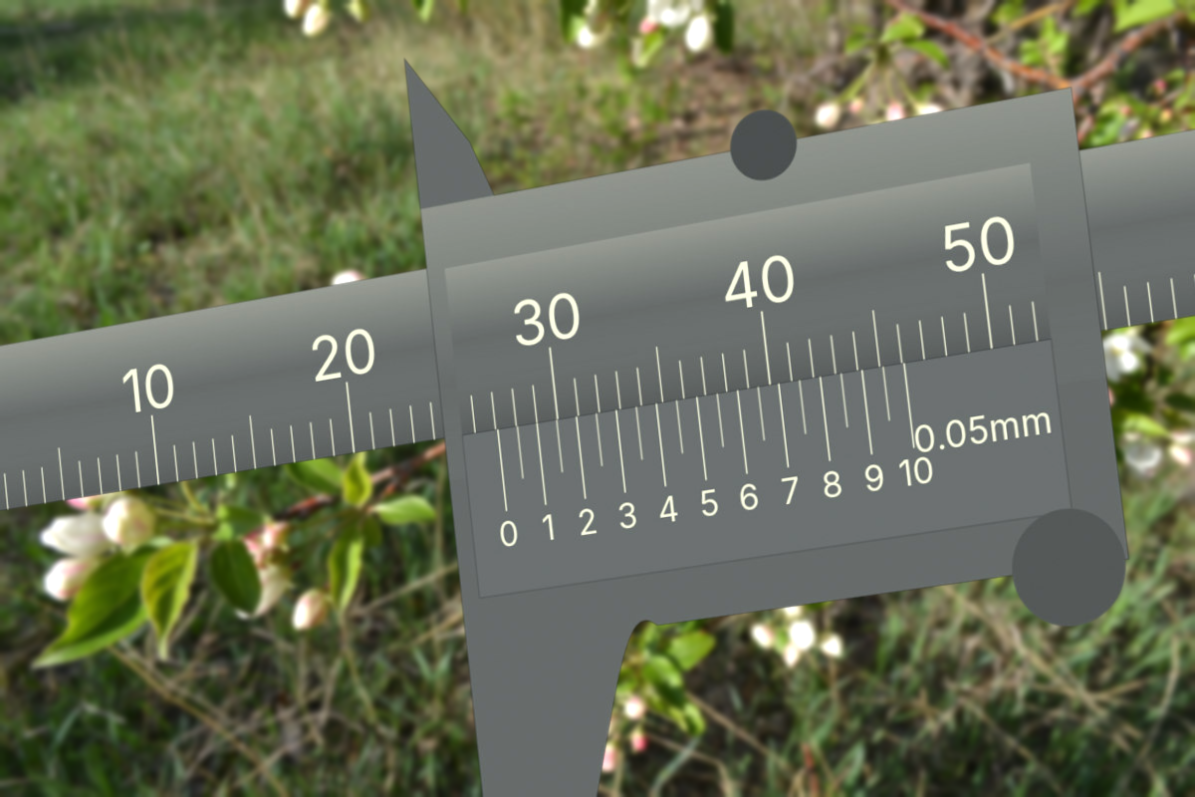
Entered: 27.1 mm
